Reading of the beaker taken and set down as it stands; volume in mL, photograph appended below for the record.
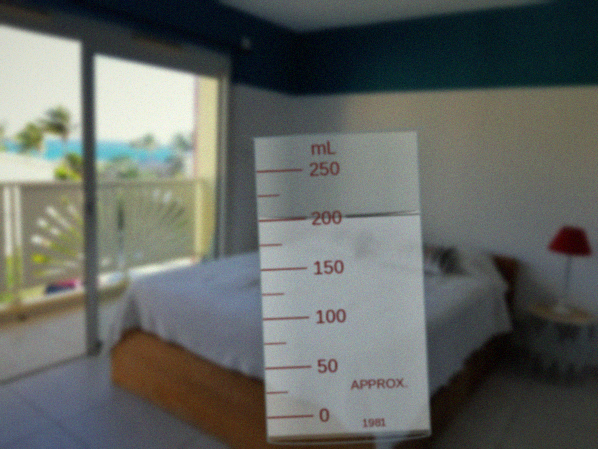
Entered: 200 mL
